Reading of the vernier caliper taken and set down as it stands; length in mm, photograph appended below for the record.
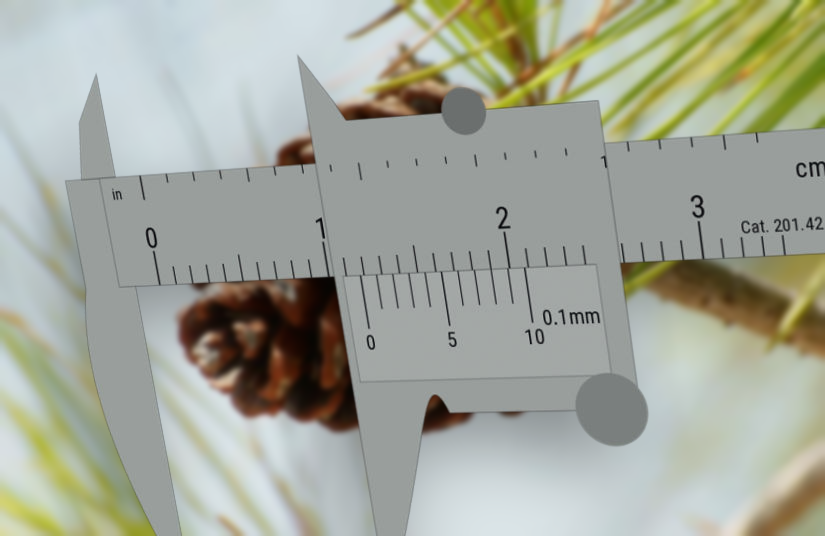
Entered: 11.8 mm
